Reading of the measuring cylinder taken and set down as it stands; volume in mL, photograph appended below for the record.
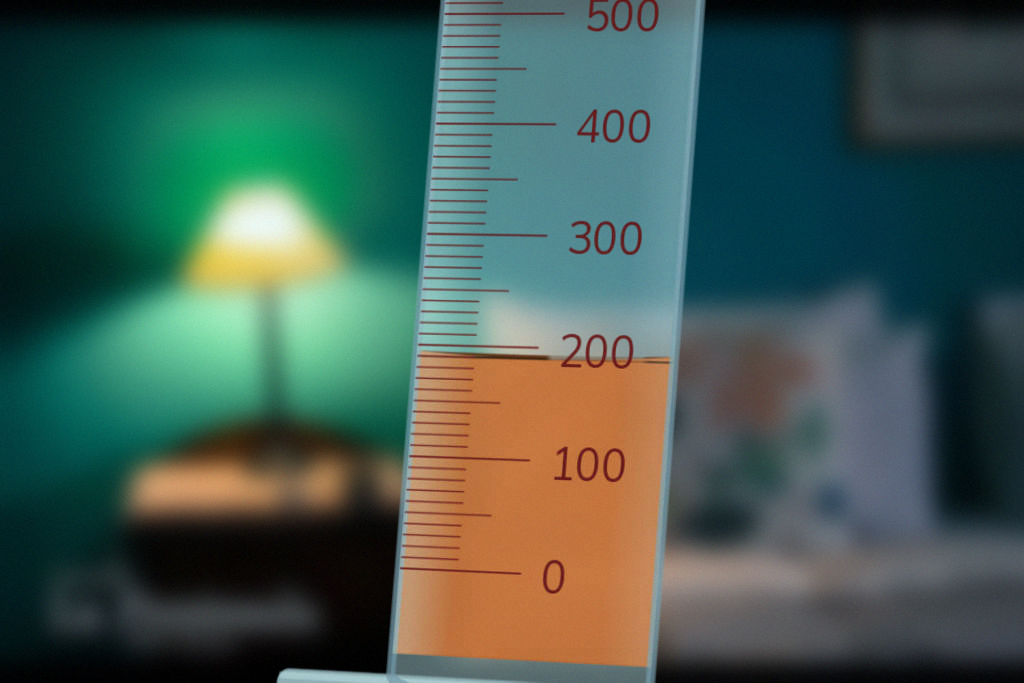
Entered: 190 mL
